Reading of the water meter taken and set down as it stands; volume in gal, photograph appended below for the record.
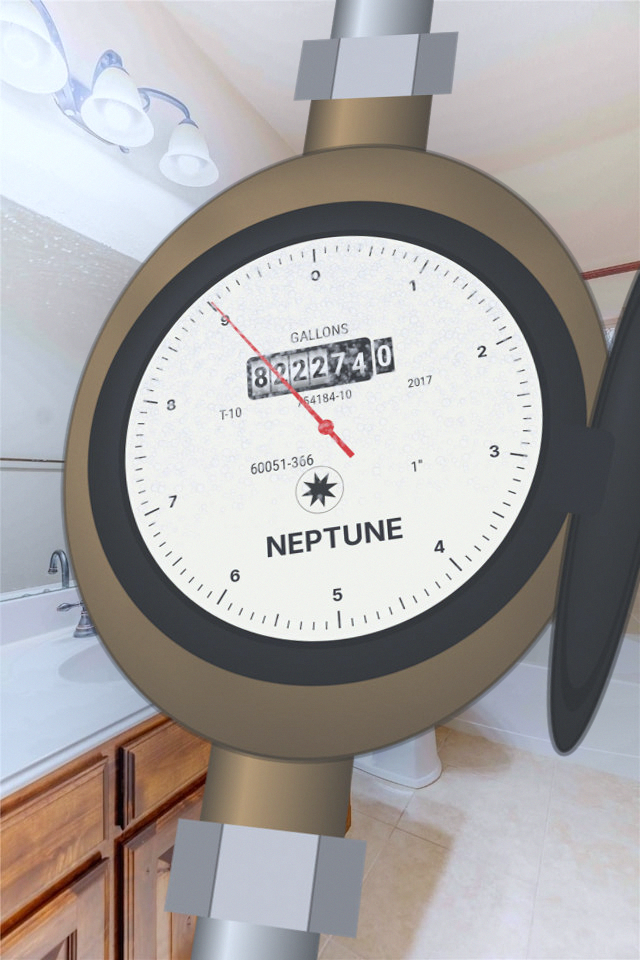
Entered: 8222739.0 gal
